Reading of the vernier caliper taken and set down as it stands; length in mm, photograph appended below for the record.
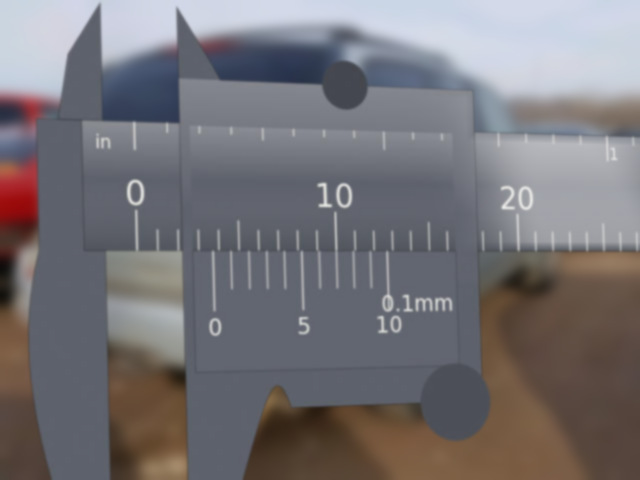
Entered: 3.7 mm
